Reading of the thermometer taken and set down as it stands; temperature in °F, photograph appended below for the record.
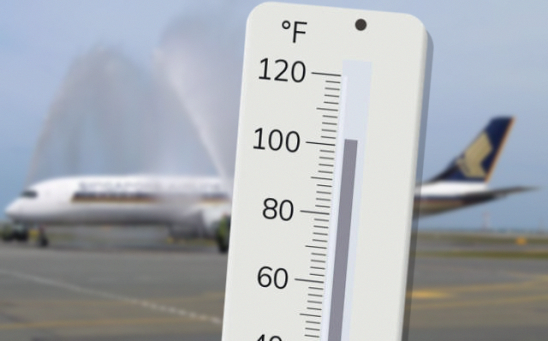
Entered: 102 °F
